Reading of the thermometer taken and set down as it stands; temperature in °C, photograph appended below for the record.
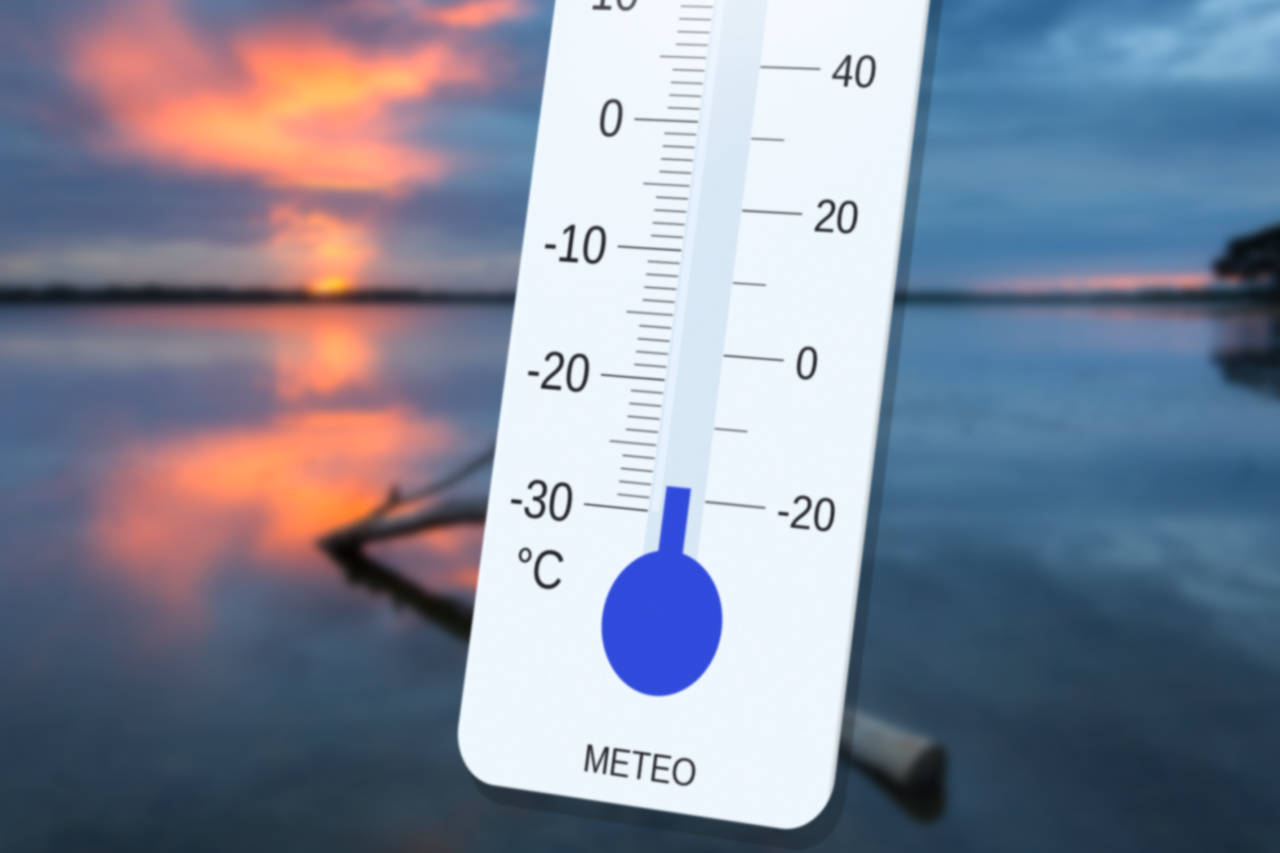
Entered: -28 °C
